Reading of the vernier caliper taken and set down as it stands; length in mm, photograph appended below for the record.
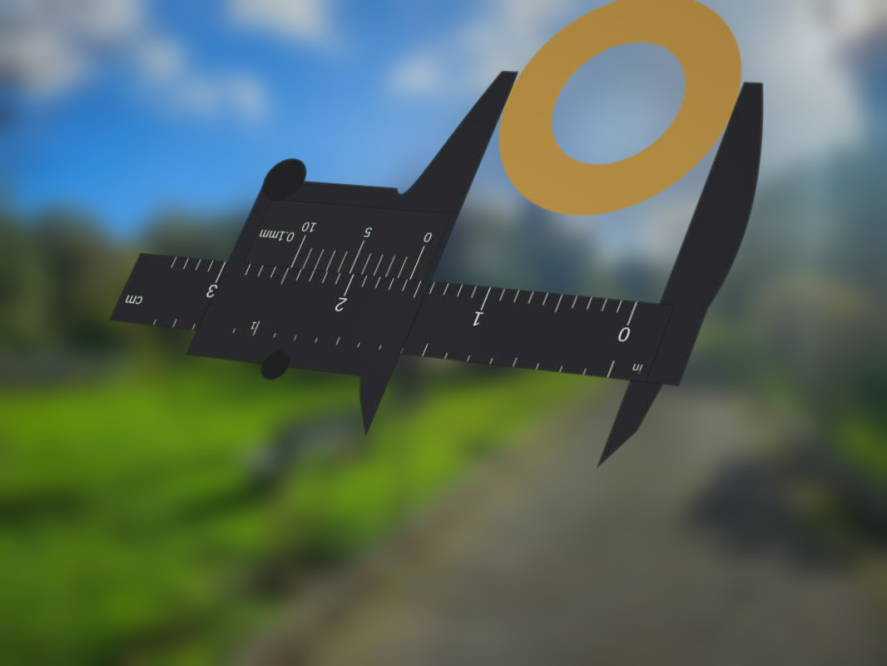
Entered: 15.8 mm
